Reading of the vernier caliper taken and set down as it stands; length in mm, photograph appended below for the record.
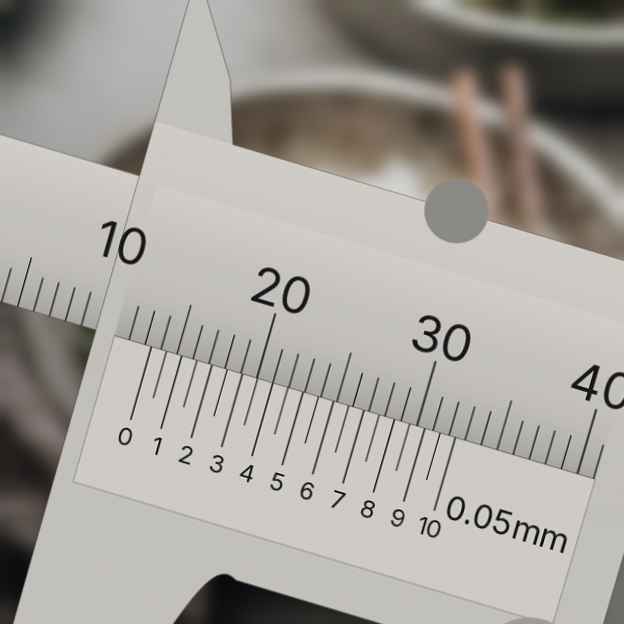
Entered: 13.4 mm
